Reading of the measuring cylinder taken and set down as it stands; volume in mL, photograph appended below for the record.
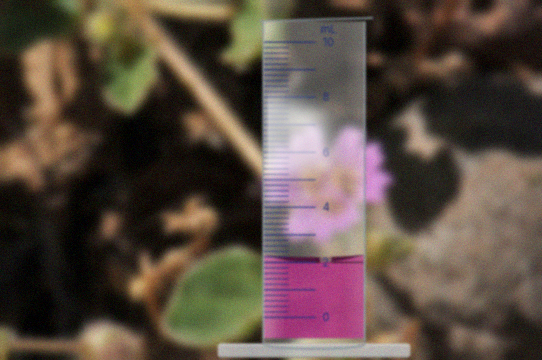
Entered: 2 mL
